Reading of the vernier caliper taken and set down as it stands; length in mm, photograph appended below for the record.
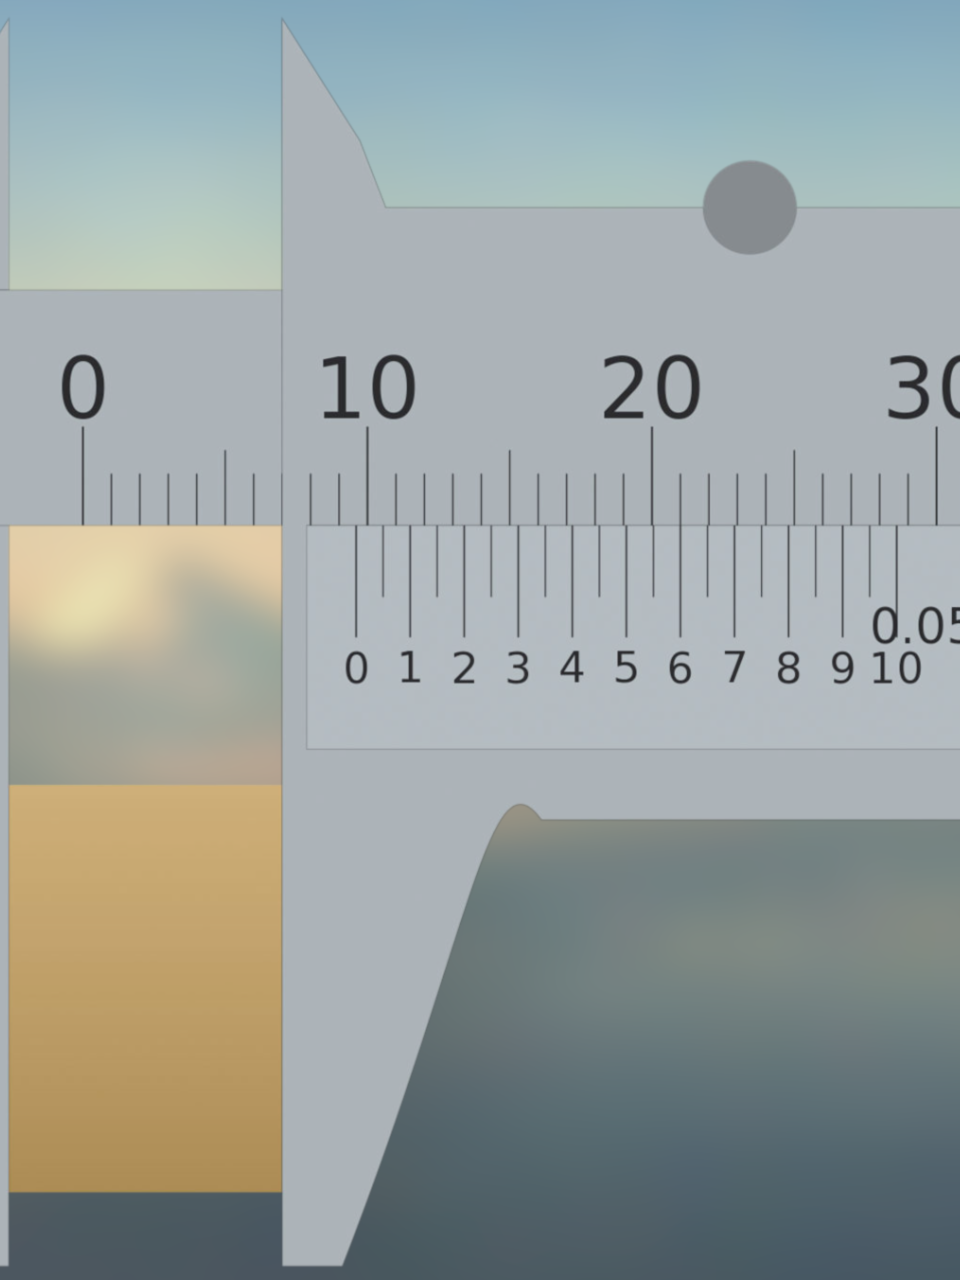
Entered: 9.60 mm
